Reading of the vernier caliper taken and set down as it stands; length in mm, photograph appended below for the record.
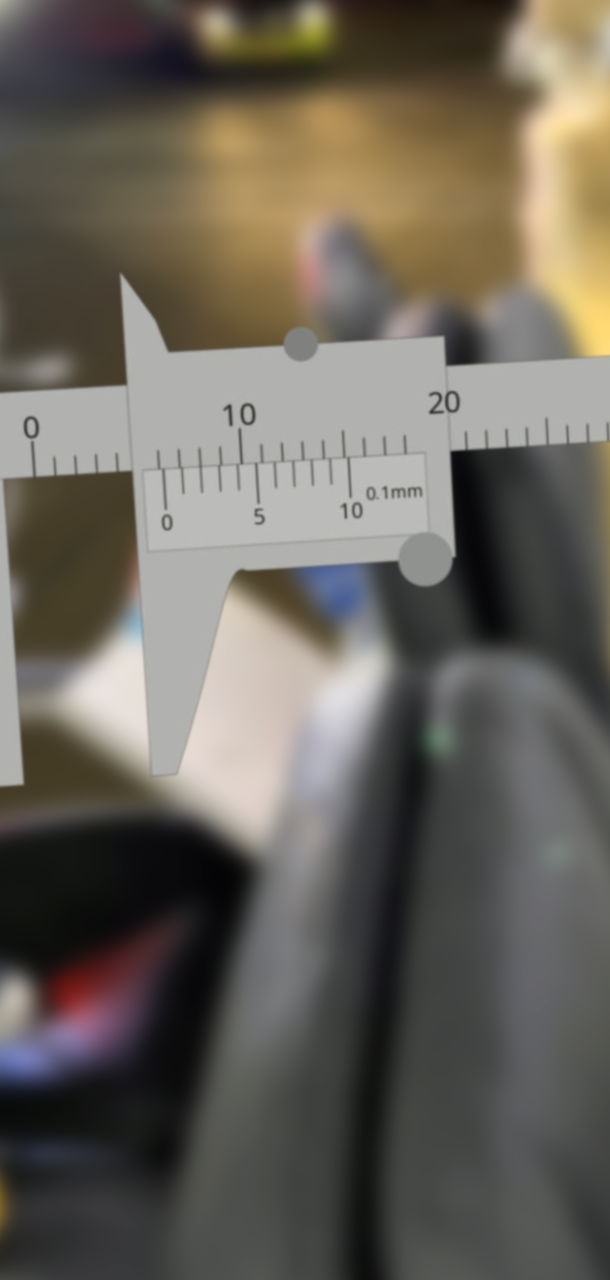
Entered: 6.2 mm
